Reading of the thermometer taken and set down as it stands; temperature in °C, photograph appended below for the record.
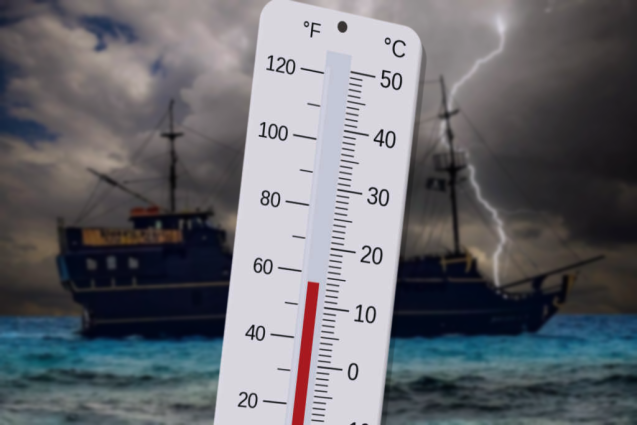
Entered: 14 °C
